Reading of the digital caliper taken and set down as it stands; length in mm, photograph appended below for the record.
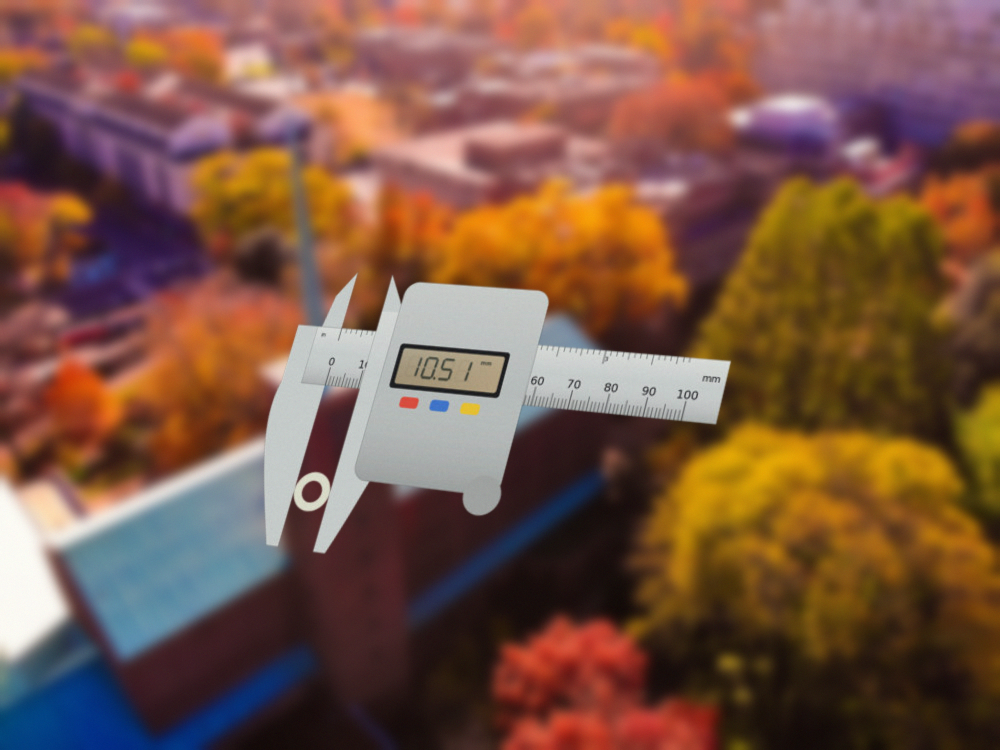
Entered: 10.51 mm
